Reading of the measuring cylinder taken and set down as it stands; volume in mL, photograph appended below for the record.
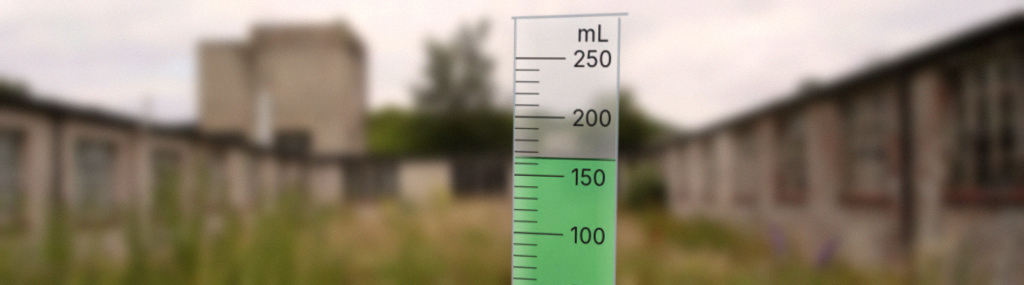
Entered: 165 mL
